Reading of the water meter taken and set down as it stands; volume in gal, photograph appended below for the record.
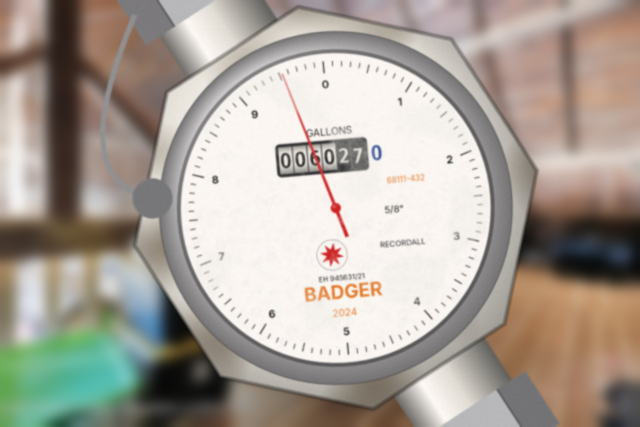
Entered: 60269.5 gal
